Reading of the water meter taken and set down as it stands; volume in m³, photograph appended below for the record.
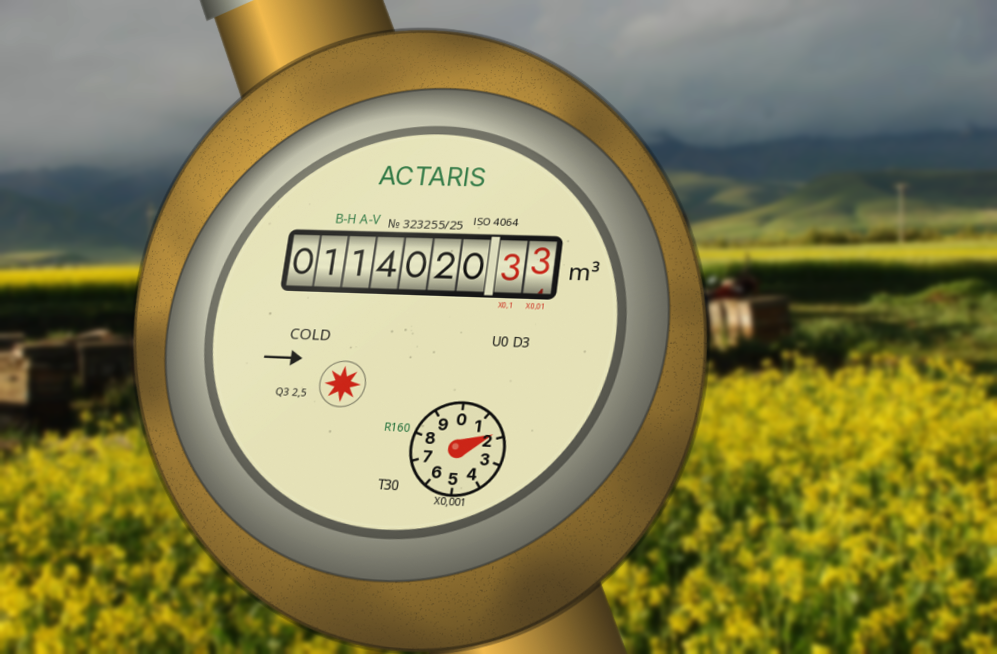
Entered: 114020.331 m³
